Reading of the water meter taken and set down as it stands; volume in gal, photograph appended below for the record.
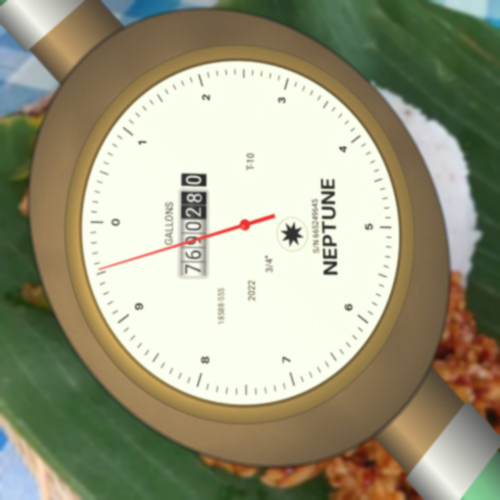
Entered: 7690279.5 gal
